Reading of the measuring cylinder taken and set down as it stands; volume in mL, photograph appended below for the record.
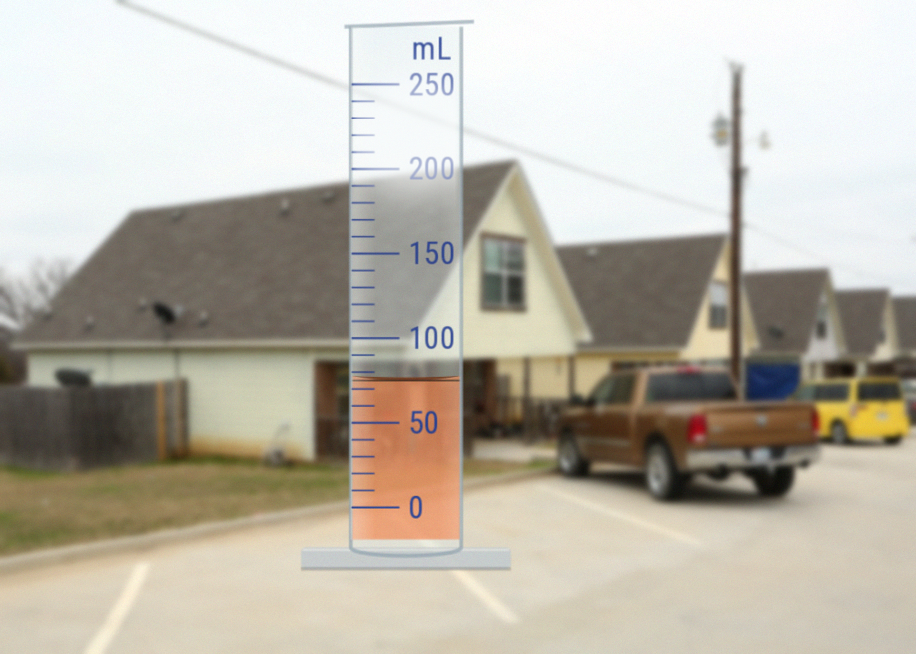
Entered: 75 mL
